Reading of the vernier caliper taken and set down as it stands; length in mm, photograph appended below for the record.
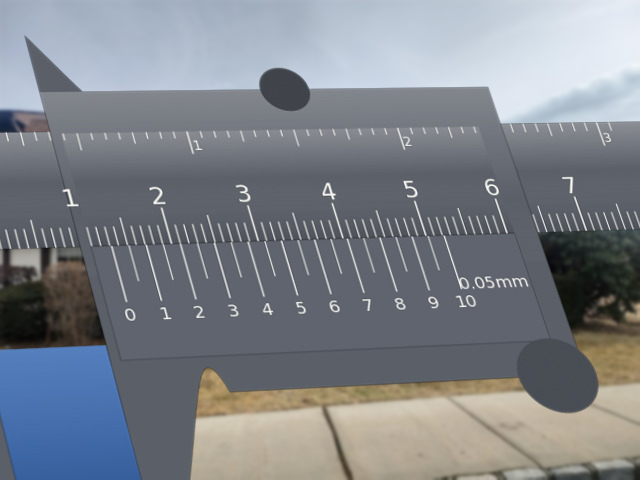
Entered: 13.2 mm
